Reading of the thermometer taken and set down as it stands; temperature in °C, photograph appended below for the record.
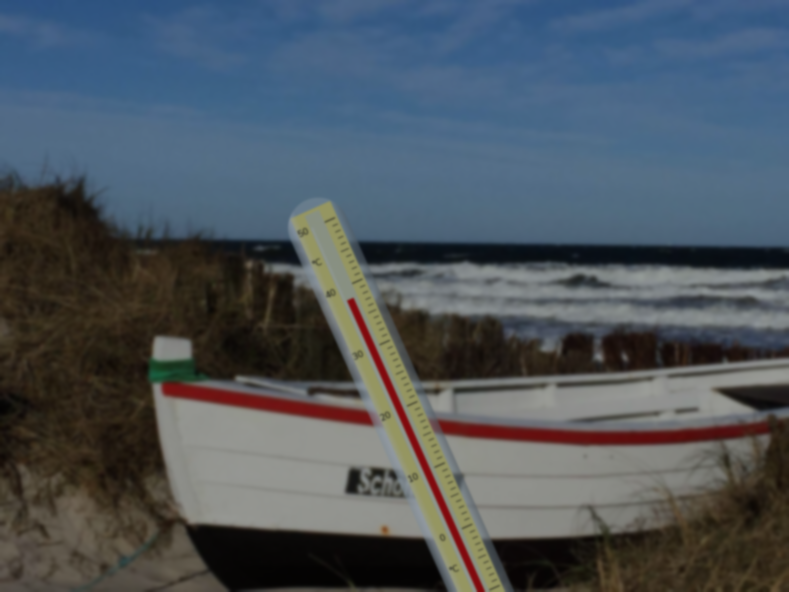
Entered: 38 °C
